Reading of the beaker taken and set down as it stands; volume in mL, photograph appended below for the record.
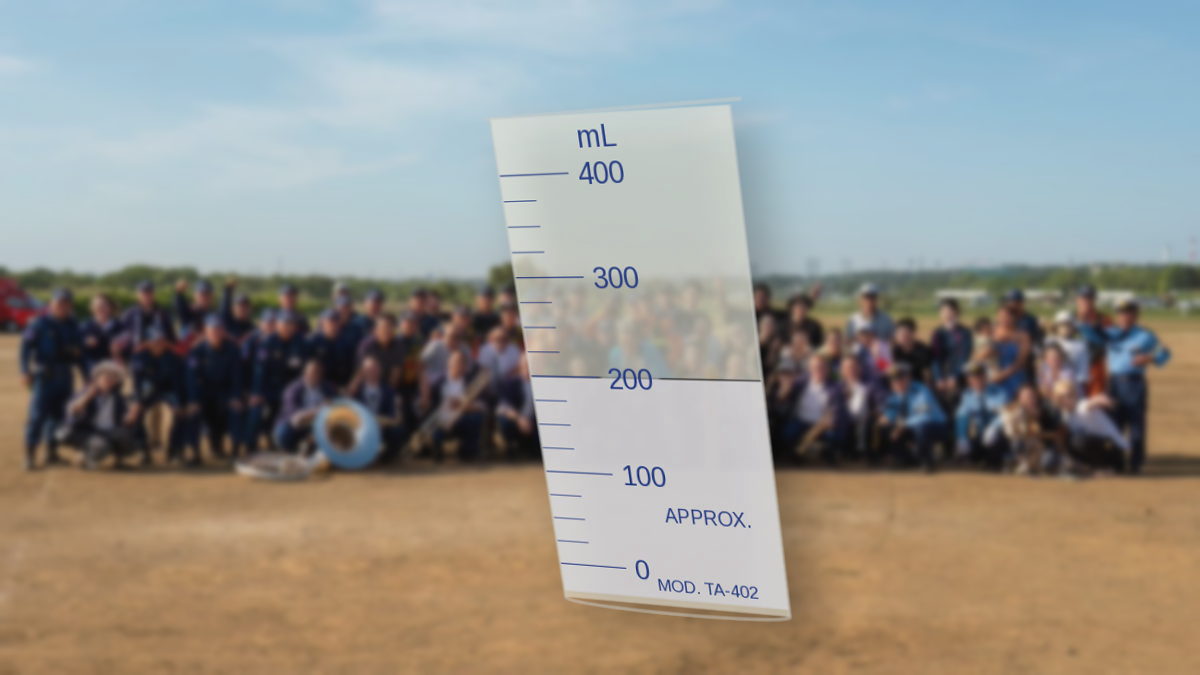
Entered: 200 mL
